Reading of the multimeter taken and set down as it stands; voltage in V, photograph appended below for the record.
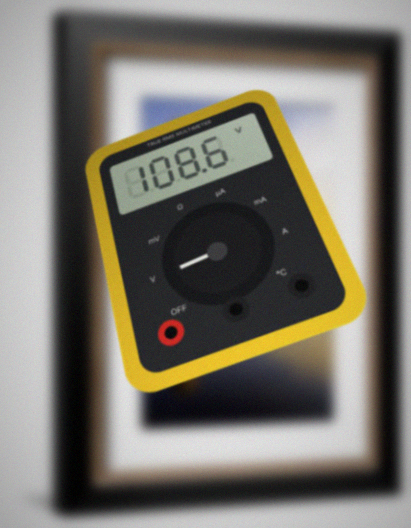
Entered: 108.6 V
